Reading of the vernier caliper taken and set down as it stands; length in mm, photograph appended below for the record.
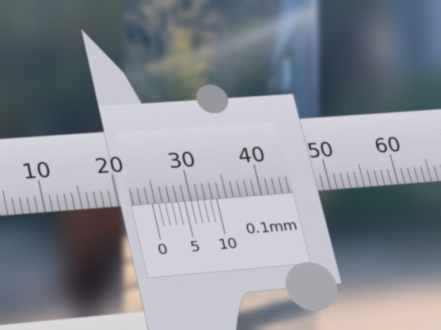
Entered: 24.6 mm
